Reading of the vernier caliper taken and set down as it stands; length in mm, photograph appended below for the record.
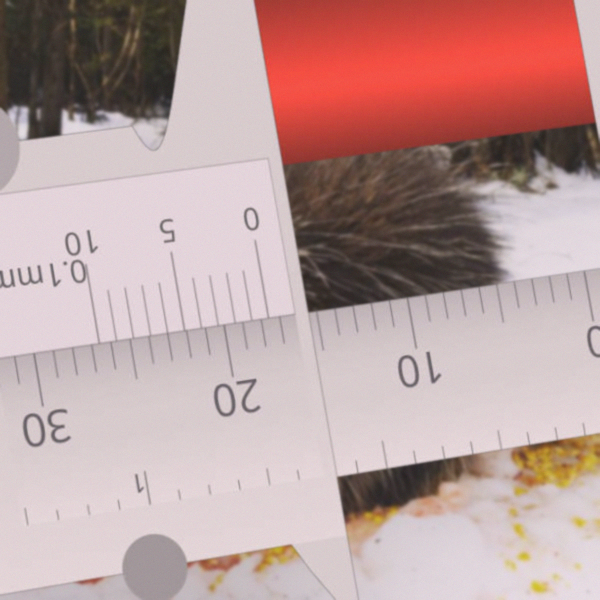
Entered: 17.6 mm
